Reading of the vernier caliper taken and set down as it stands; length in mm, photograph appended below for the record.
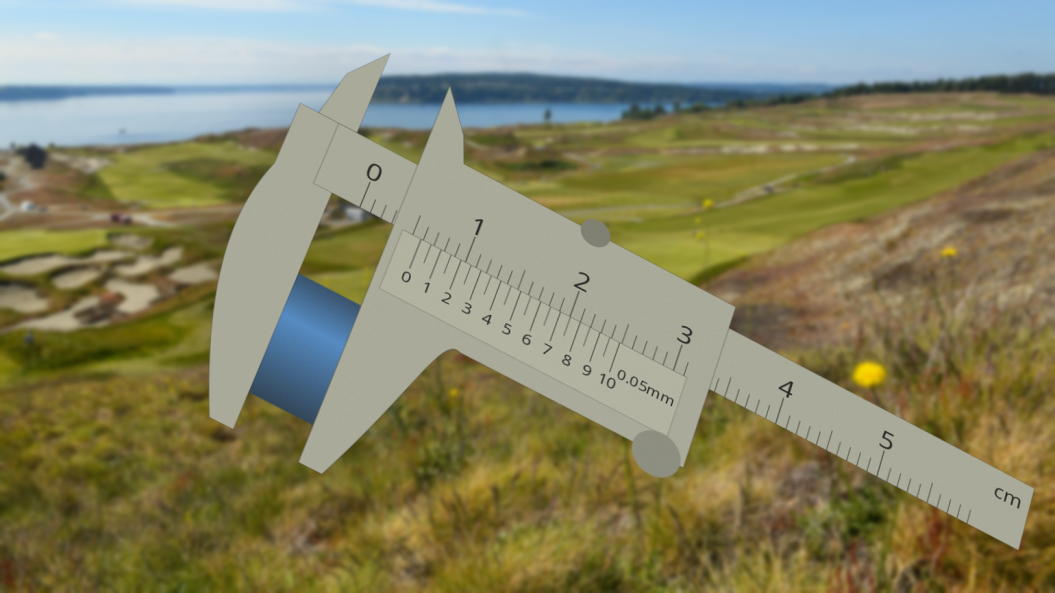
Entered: 5.8 mm
